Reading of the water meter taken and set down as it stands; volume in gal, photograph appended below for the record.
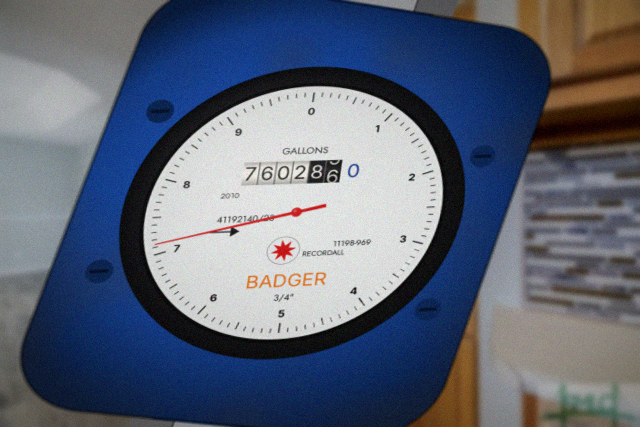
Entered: 7602857.1 gal
